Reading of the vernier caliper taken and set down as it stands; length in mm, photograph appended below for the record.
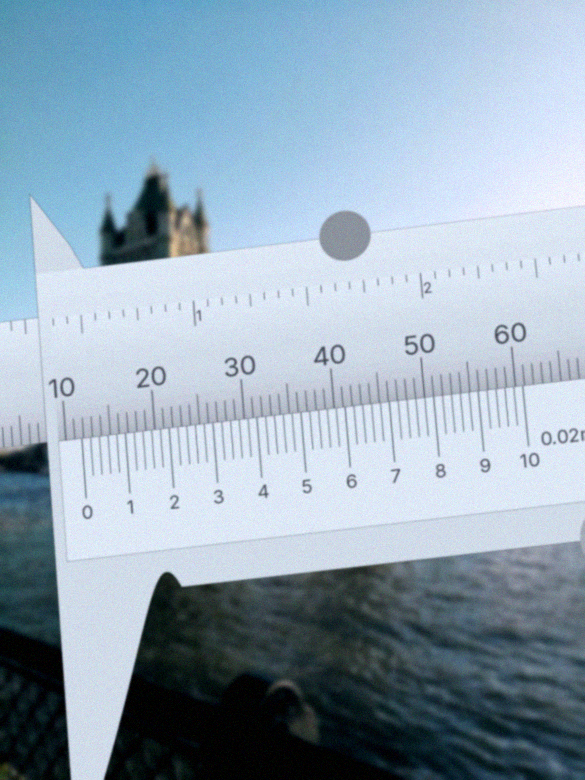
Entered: 11.8 mm
